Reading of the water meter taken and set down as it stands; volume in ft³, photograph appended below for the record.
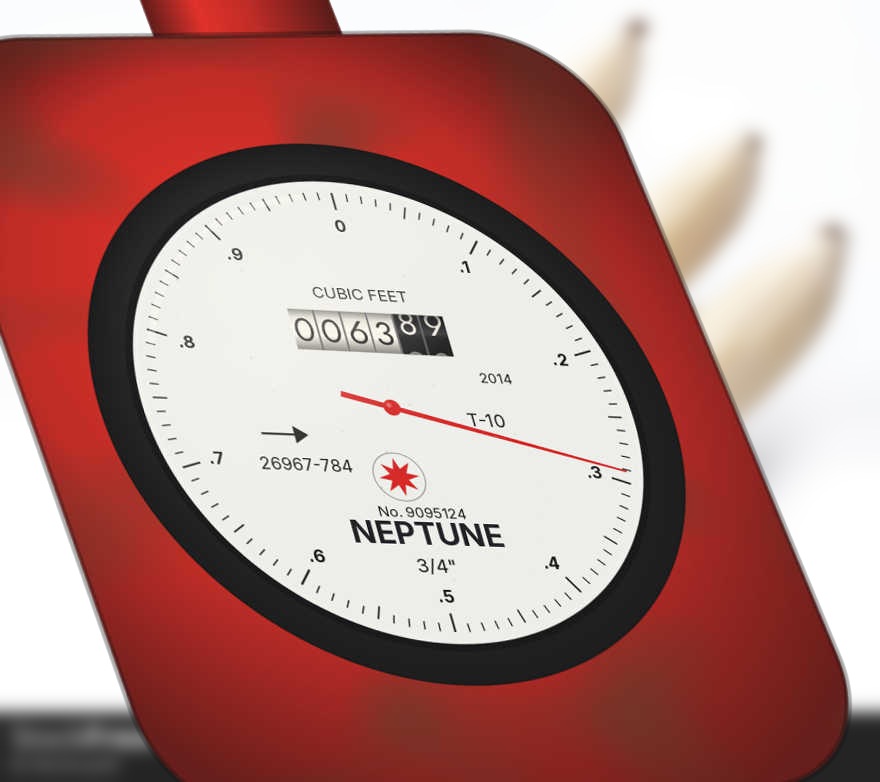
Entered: 6389.29 ft³
